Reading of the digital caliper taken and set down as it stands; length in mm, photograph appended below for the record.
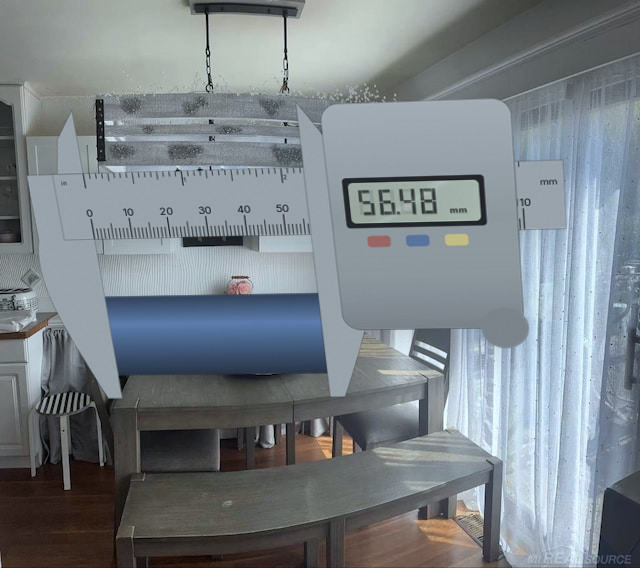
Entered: 56.48 mm
